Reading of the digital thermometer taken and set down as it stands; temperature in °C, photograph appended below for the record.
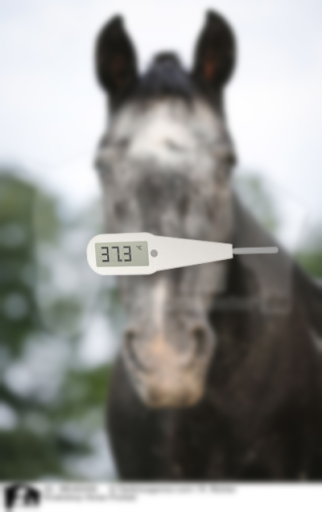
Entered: 37.3 °C
